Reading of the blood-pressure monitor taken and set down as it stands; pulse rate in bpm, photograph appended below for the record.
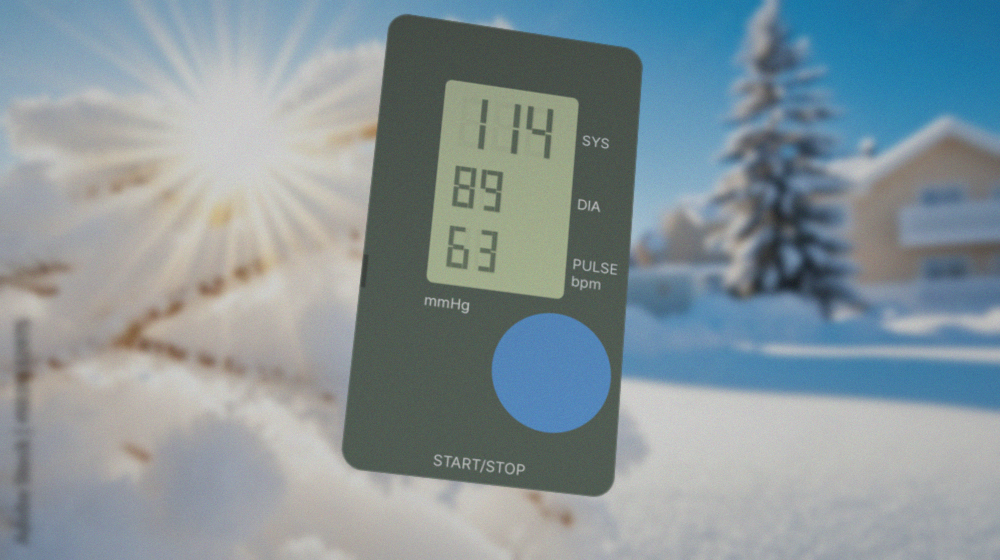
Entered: 63 bpm
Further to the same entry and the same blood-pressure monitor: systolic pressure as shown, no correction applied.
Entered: 114 mmHg
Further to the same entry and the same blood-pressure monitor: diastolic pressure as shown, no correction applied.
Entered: 89 mmHg
